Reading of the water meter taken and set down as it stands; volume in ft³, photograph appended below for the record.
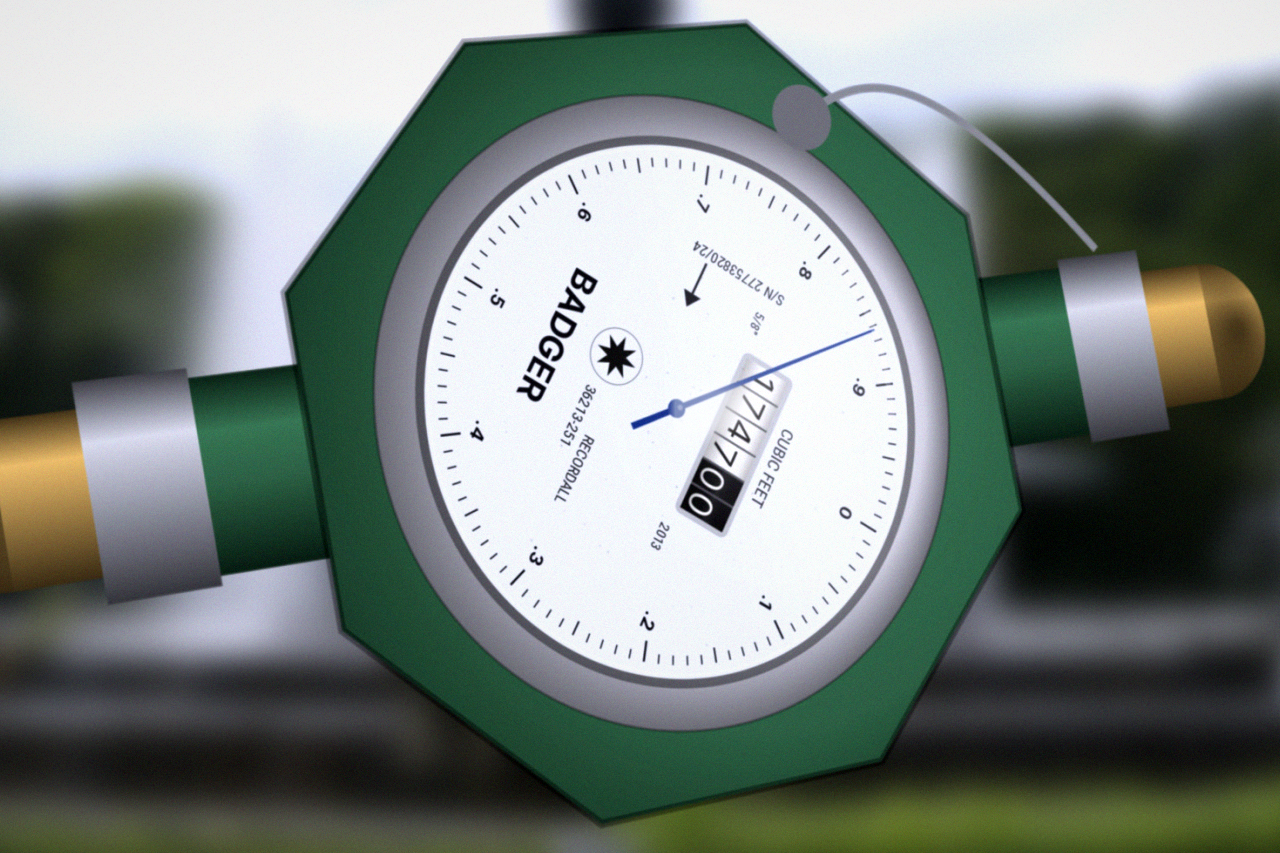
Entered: 174699.86 ft³
